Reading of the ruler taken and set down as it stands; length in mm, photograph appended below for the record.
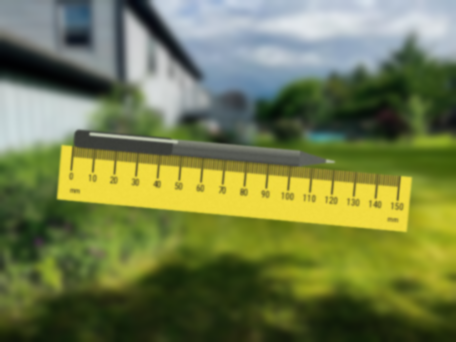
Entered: 120 mm
